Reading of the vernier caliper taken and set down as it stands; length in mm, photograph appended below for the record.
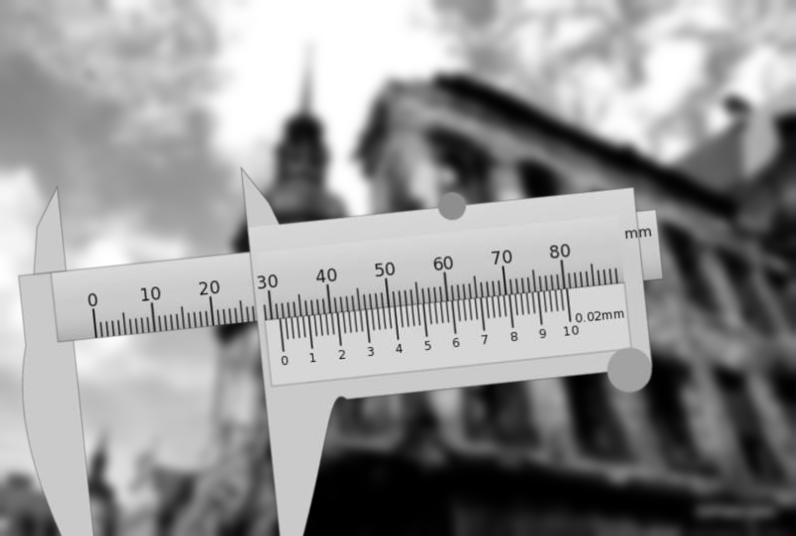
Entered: 31.4 mm
